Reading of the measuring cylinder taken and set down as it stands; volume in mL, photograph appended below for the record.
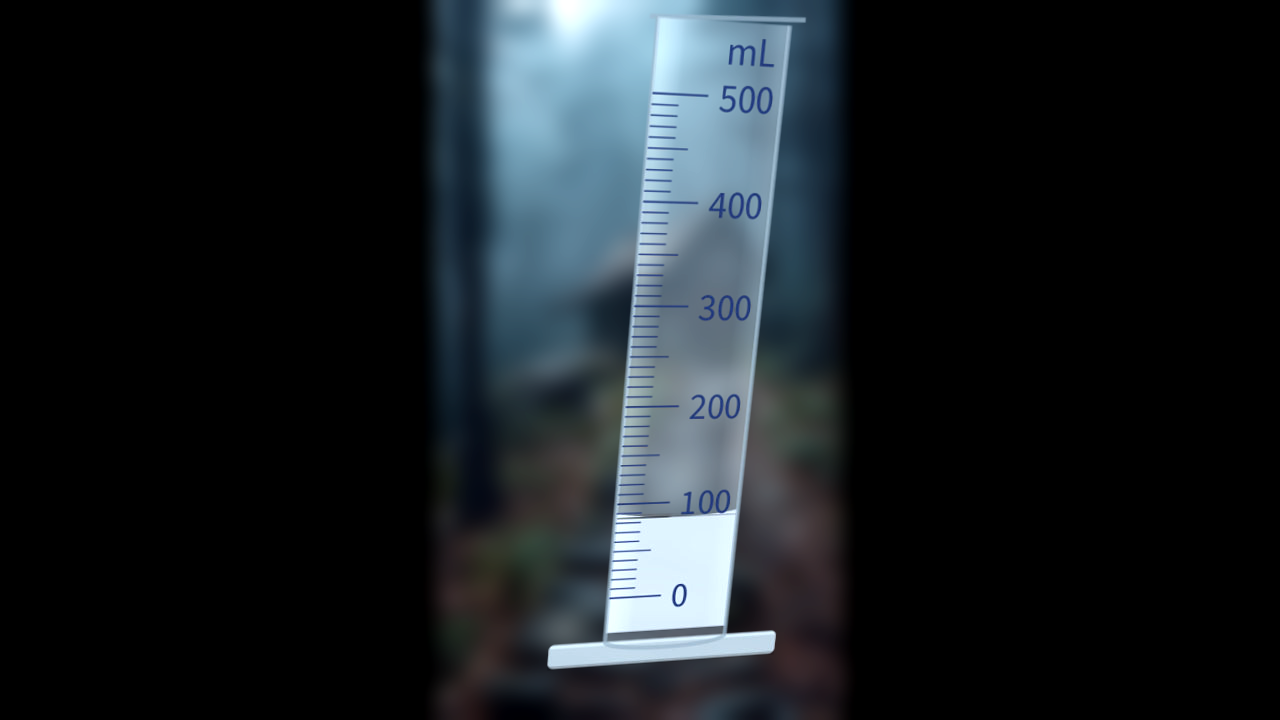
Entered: 85 mL
